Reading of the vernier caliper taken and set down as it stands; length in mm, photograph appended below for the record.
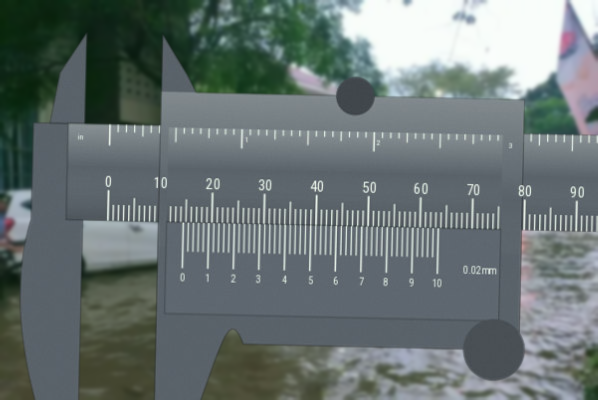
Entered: 14.5 mm
